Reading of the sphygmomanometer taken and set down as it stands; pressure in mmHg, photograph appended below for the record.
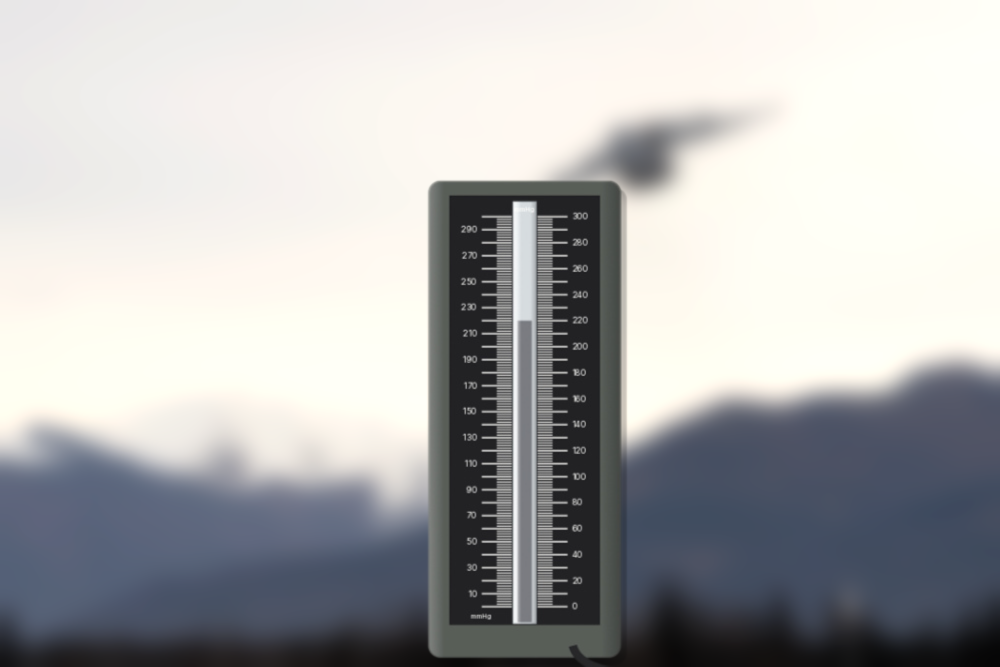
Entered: 220 mmHg
